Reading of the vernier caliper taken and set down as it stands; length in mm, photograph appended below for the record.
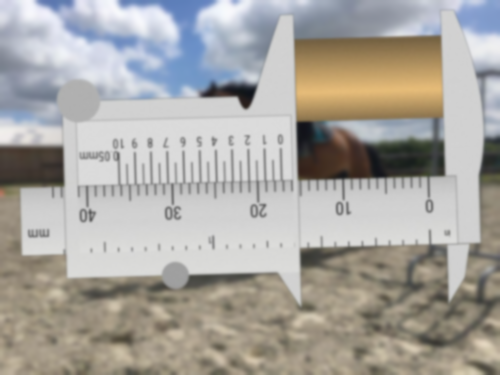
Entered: 17.2 mm
